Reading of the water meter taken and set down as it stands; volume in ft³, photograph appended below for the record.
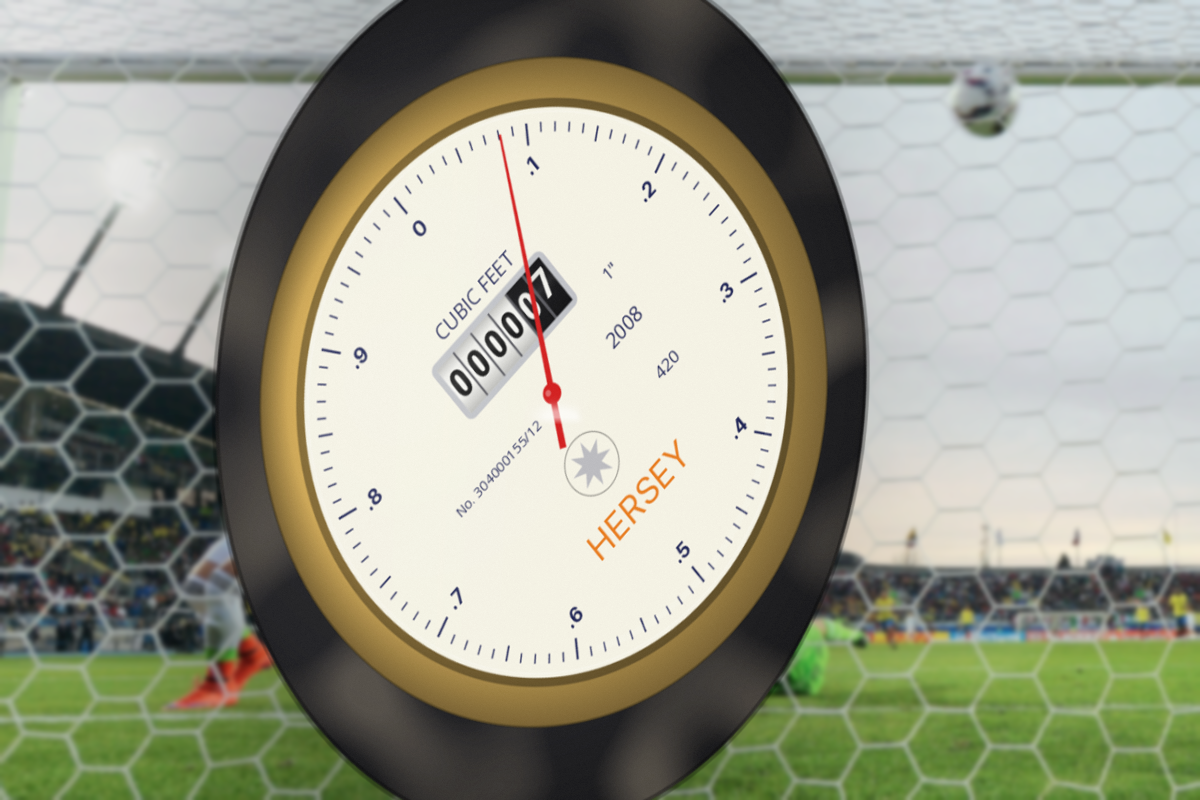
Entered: 7.08 ft³
